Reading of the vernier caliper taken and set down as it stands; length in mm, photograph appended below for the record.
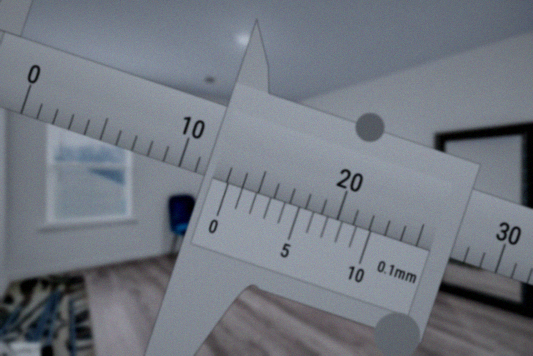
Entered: 13.1 mm
